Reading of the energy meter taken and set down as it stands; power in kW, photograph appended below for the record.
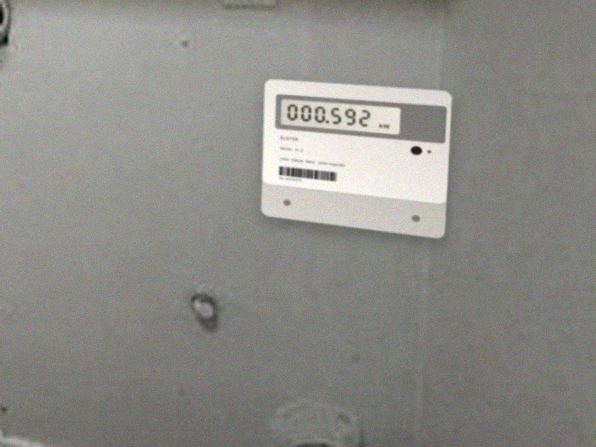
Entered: 0.592 kW
